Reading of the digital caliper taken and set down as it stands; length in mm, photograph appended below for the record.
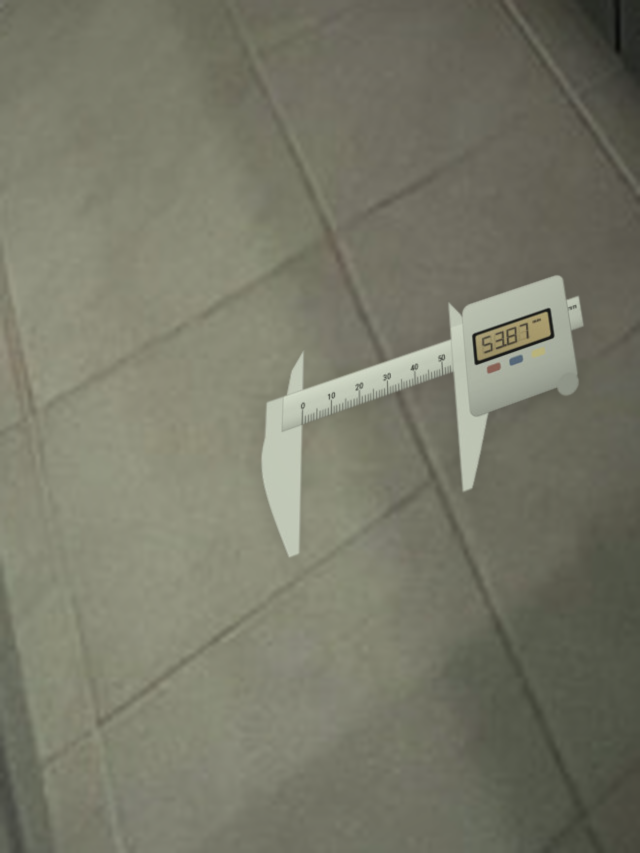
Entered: 53.87 mm
